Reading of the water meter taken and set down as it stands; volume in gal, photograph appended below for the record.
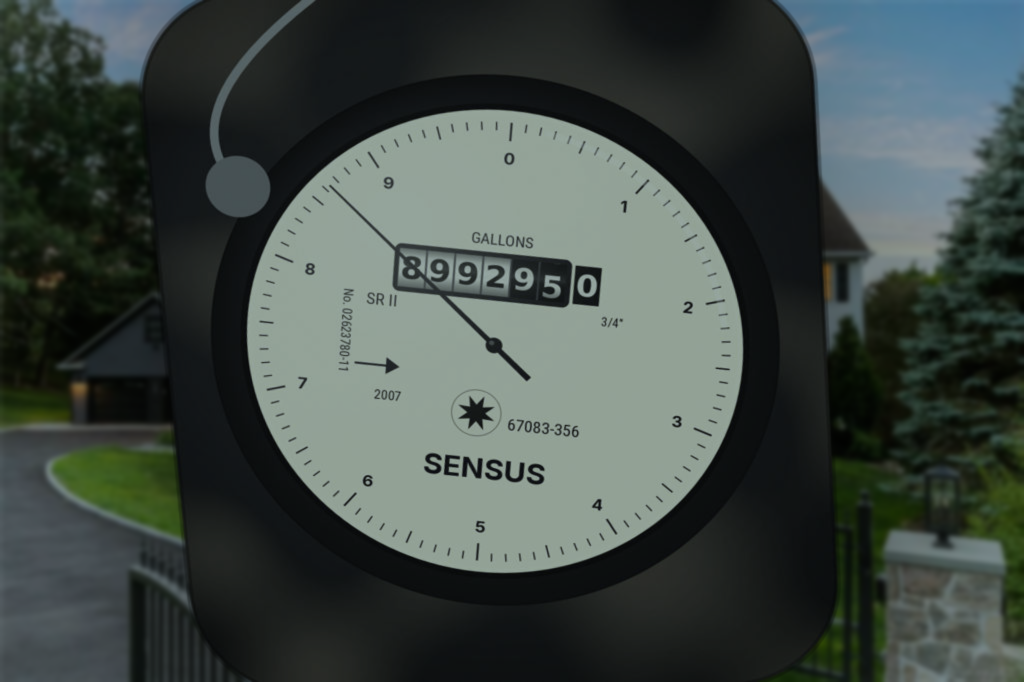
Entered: 8992948.6 gal
